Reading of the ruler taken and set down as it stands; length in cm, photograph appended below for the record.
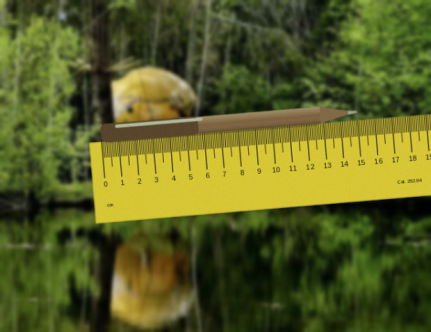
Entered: 15 cm
